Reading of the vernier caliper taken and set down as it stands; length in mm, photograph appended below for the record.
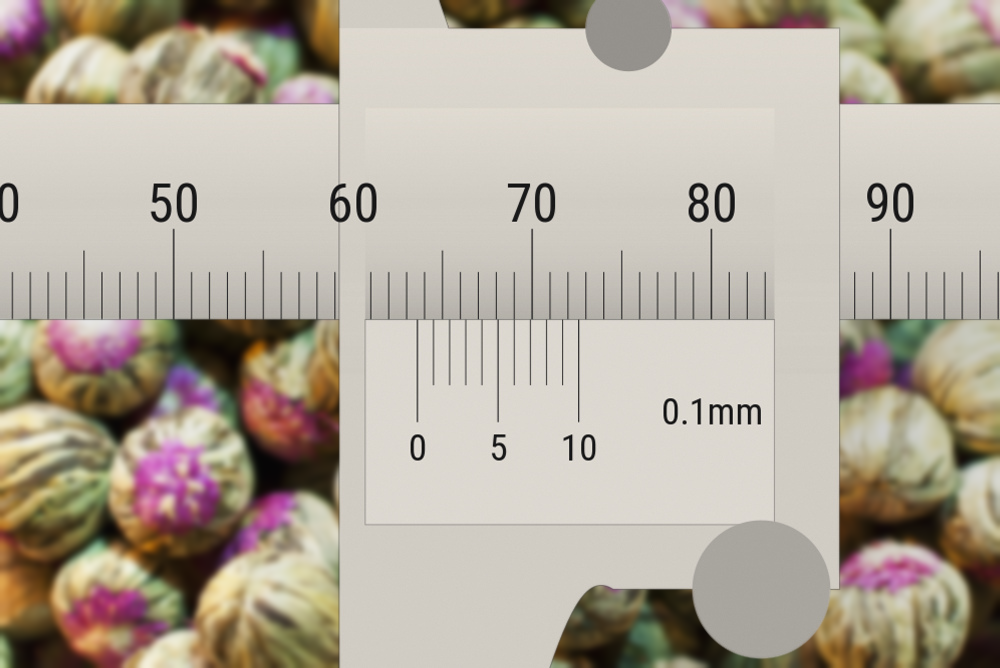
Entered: 63.6 mm
